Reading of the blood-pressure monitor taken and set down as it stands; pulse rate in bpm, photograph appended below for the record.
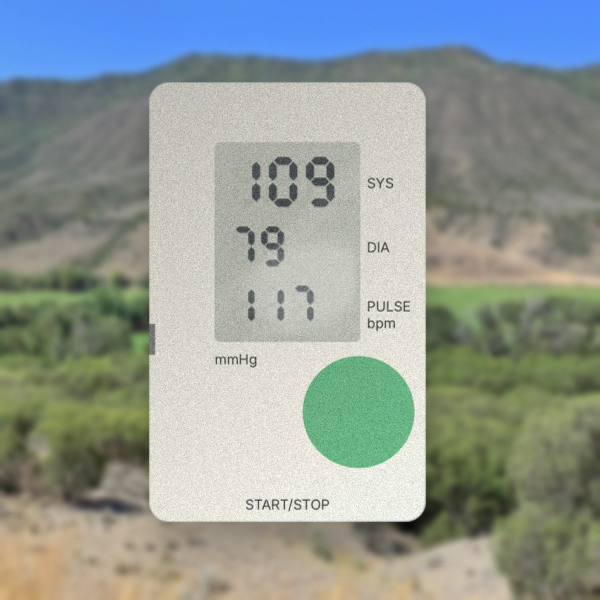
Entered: 117 bpm
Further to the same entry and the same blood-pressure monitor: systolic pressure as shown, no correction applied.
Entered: 109 mmHg
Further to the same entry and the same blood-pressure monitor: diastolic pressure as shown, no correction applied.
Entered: 79 mmHg
